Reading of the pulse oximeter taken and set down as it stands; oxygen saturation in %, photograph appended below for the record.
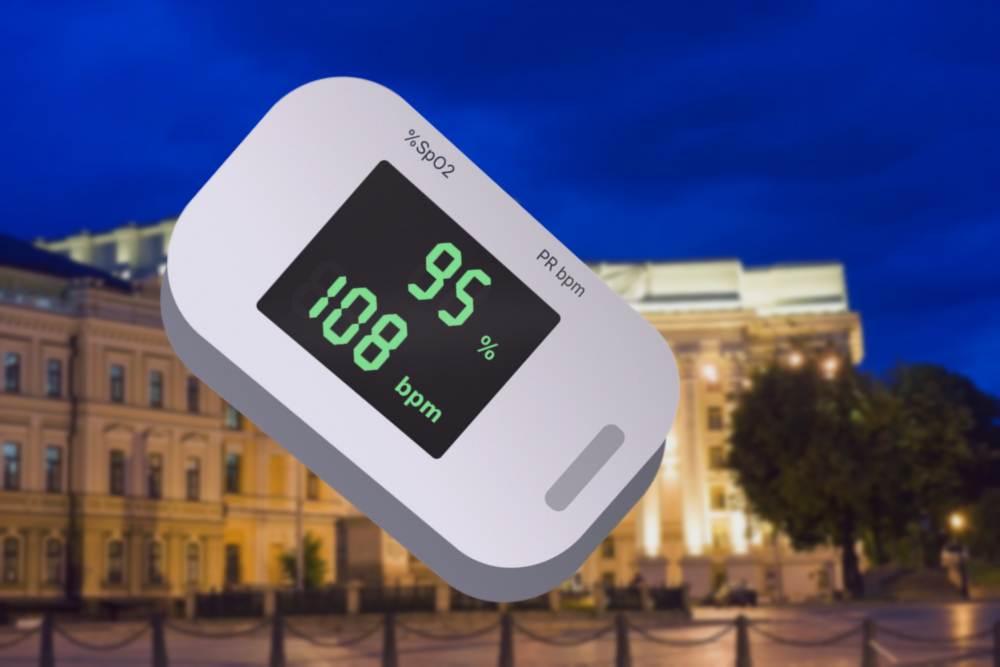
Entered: 95 %
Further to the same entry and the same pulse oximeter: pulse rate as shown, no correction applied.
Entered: 108 bpm
